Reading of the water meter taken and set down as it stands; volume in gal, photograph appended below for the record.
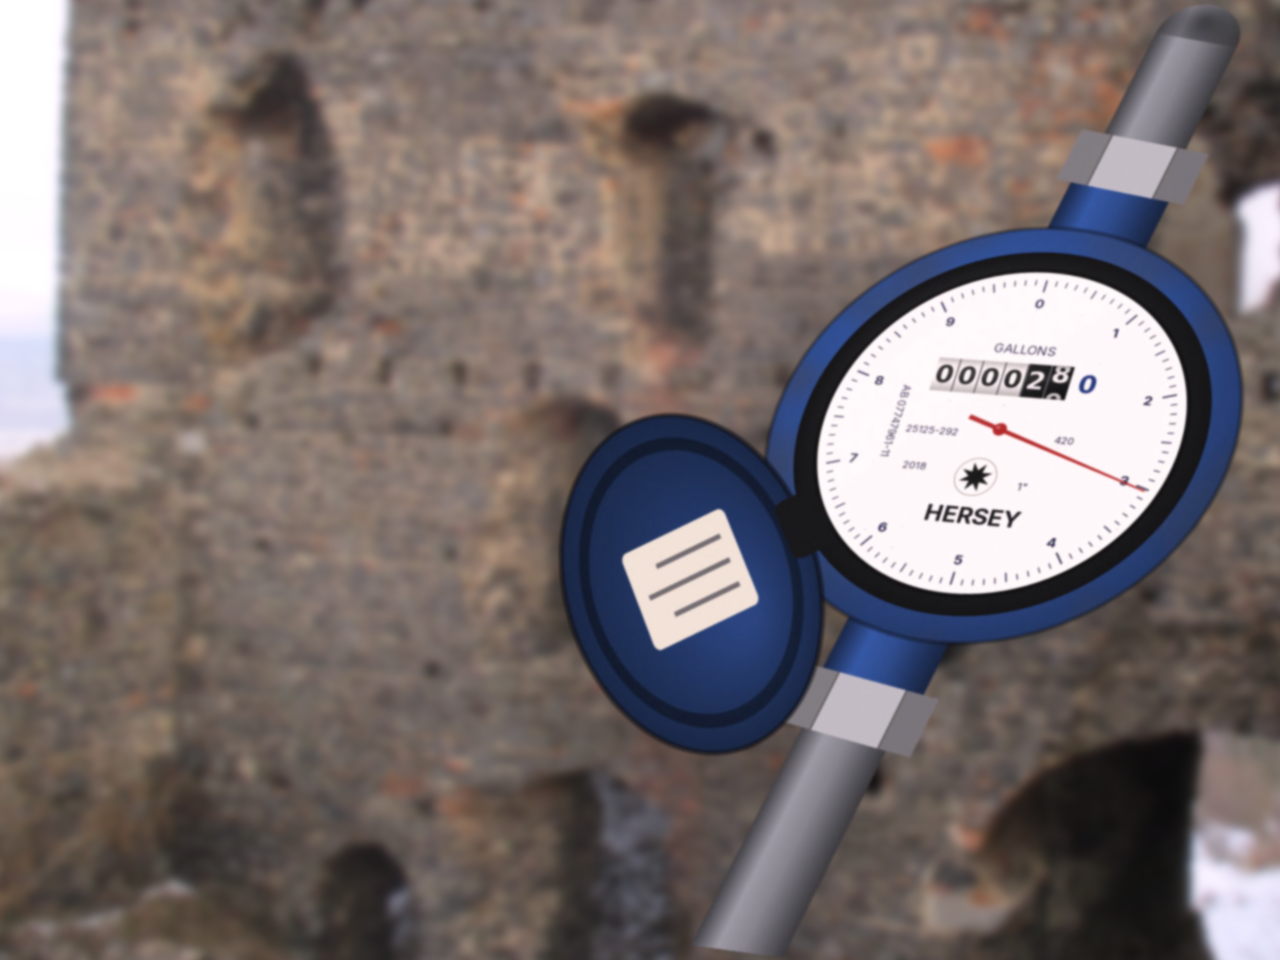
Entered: 283.0 gal
